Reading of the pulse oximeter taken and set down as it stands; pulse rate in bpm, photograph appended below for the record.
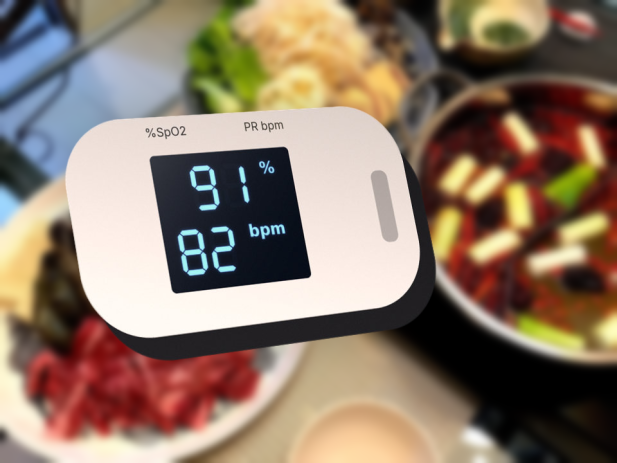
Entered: 82 bpm
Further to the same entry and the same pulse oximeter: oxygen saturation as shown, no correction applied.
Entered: 91 %
